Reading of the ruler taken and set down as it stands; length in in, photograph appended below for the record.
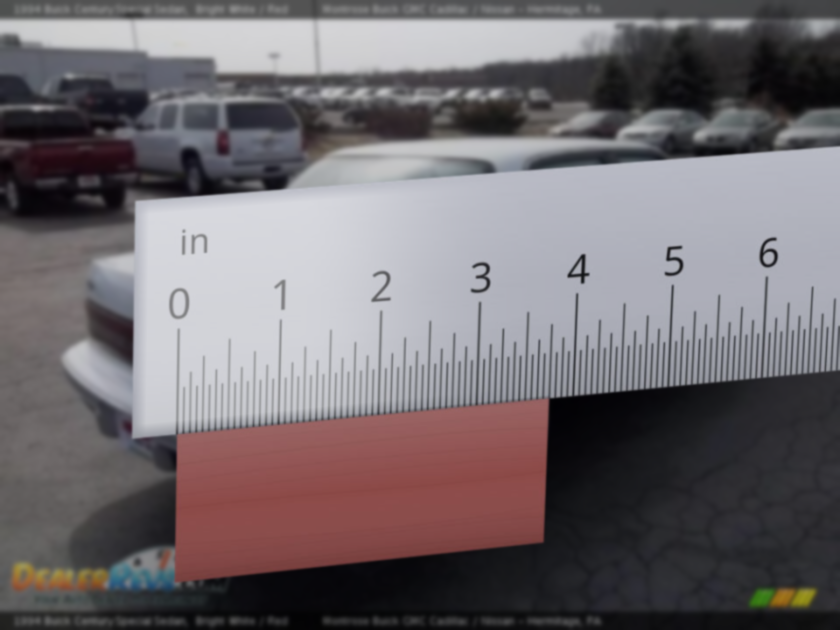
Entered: 3.75 in
